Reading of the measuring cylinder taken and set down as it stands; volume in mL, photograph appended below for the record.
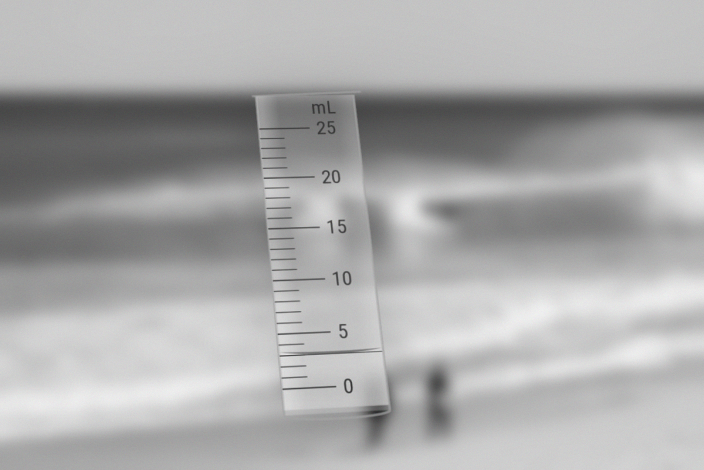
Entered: 3 mL
